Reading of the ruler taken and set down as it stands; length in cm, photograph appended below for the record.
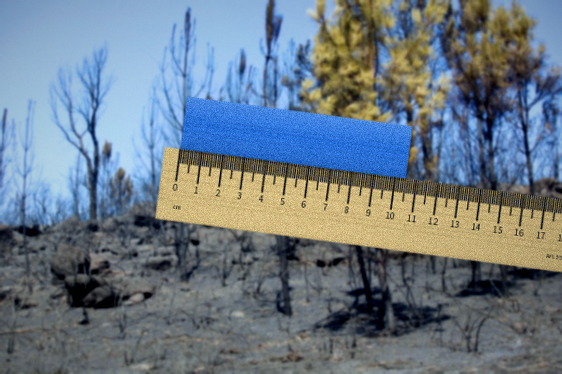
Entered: 10.5 cm
